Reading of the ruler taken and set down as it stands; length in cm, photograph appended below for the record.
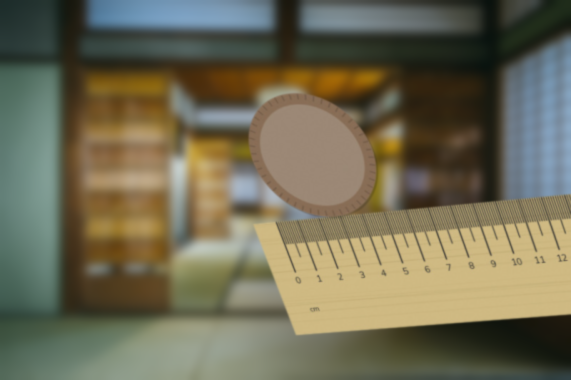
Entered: 5.5 cm
